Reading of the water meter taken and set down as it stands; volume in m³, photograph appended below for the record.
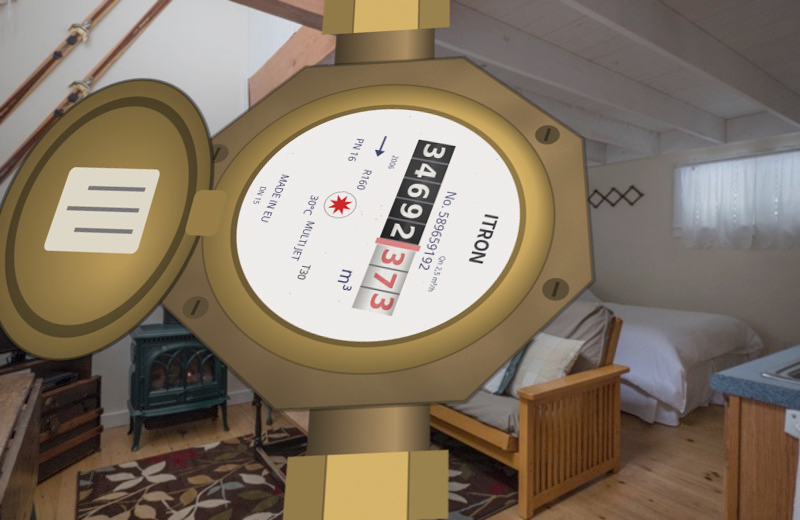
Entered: 34692.373 m³
